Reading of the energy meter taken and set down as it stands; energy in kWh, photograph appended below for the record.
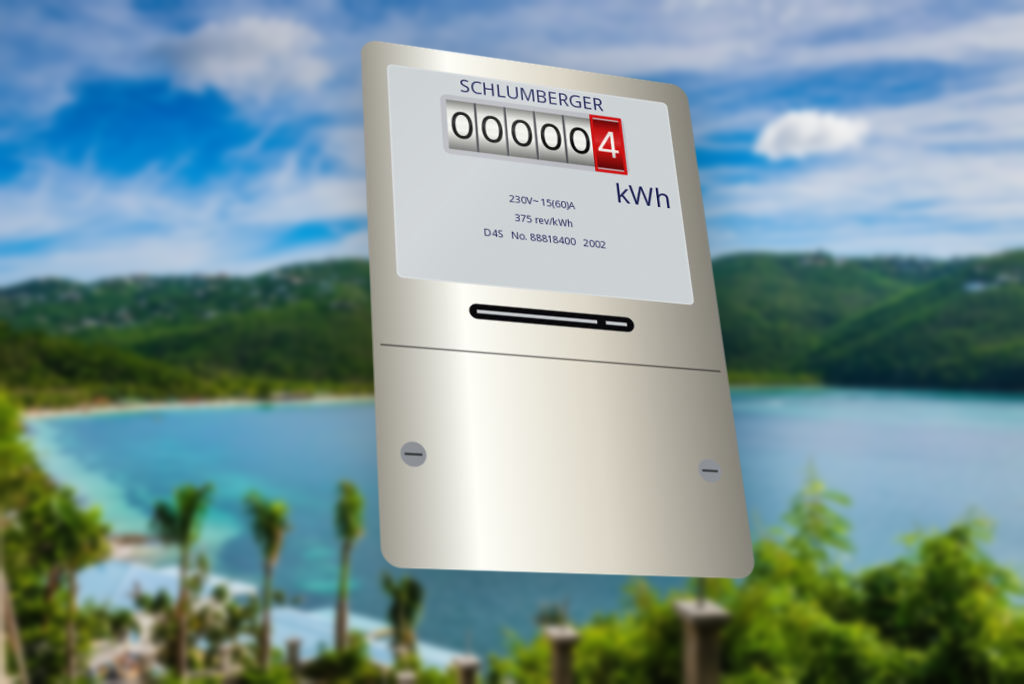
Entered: 0.4 kWh
